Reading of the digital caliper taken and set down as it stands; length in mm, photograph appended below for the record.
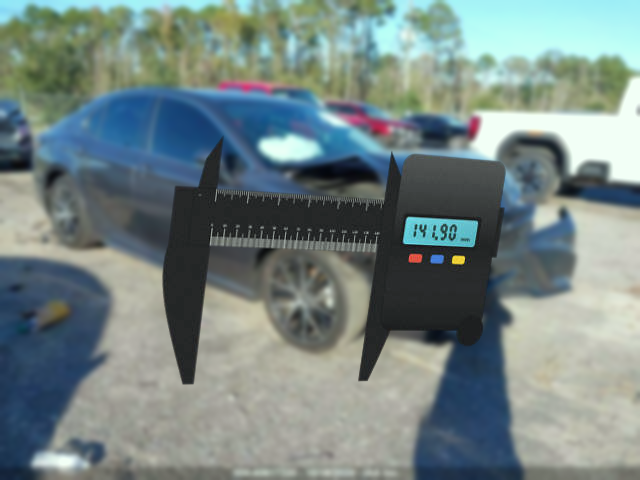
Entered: 141.90 mm
